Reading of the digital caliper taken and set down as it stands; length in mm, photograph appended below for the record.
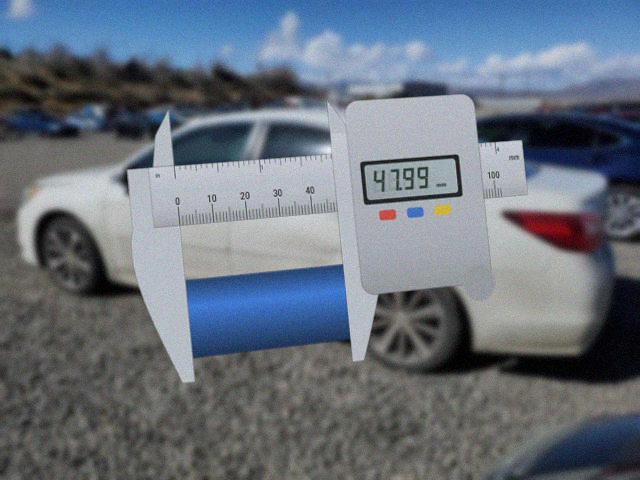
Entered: 47.99 mm
